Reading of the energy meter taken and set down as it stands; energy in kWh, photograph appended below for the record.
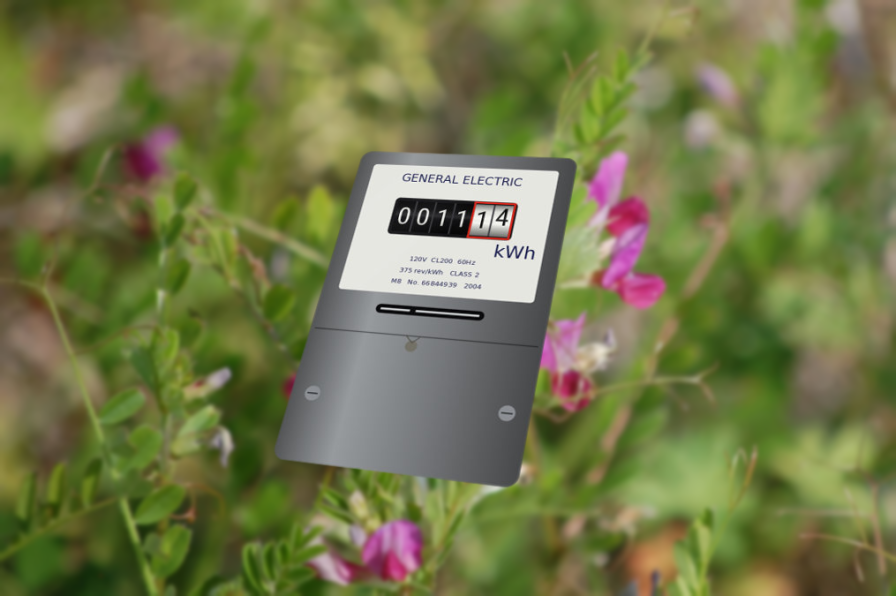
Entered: 11.14 kWh
